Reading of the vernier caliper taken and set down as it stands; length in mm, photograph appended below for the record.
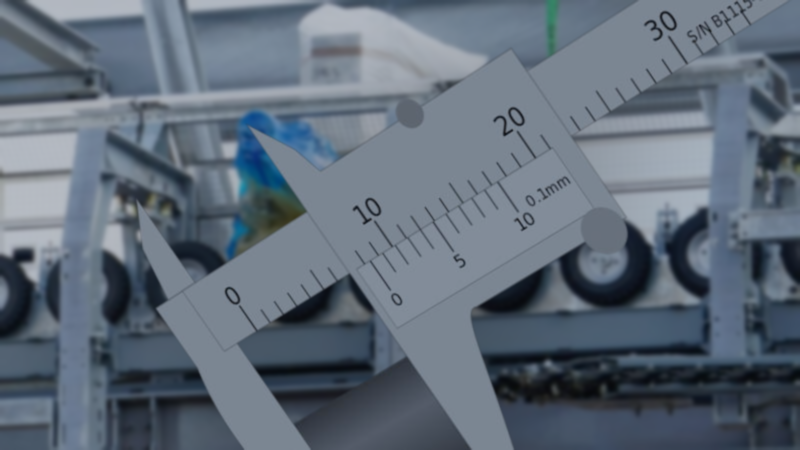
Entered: 8.4 mm
